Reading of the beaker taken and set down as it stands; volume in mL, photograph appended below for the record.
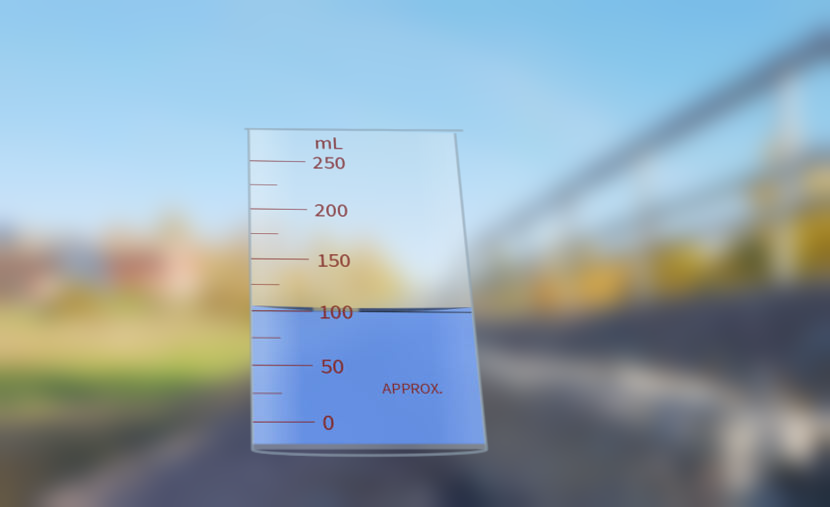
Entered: 100 mL
